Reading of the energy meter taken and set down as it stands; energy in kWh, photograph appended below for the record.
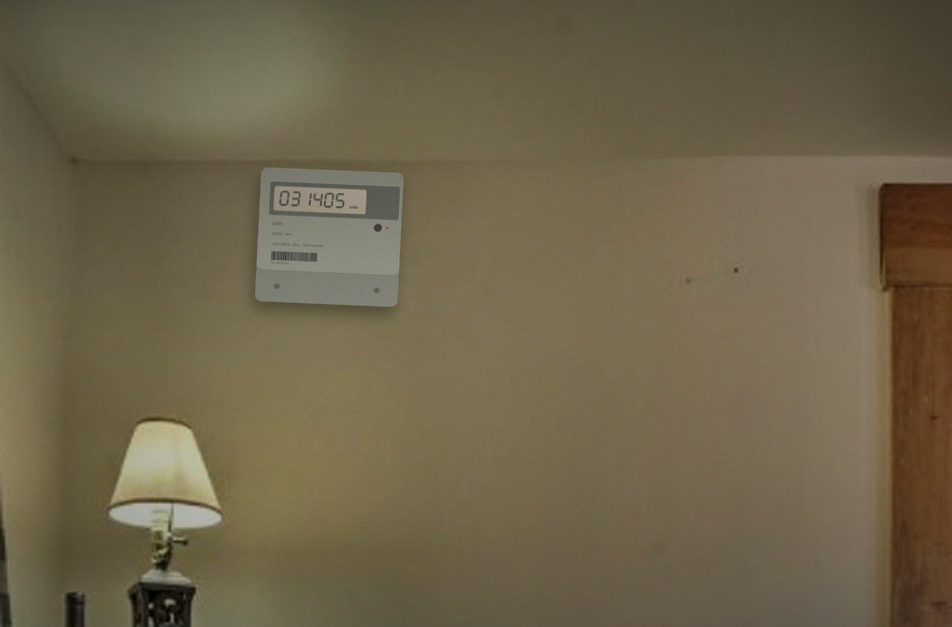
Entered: 31405 kWh
